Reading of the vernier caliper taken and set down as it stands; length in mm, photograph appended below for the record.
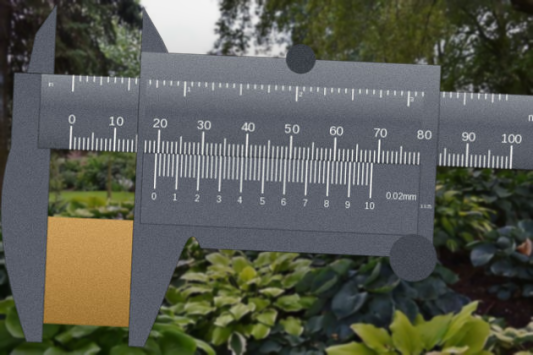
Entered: 19.5 mm
